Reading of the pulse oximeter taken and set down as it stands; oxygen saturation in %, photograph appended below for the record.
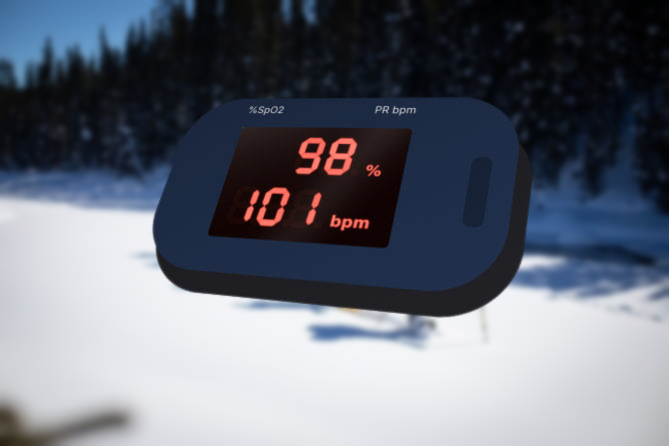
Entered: 98 %
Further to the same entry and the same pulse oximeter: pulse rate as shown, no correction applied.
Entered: 101 bpm
